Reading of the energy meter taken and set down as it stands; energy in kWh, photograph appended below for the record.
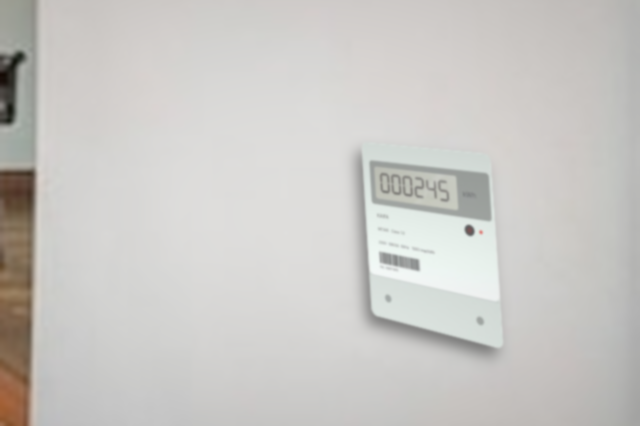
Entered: 245 kWh
